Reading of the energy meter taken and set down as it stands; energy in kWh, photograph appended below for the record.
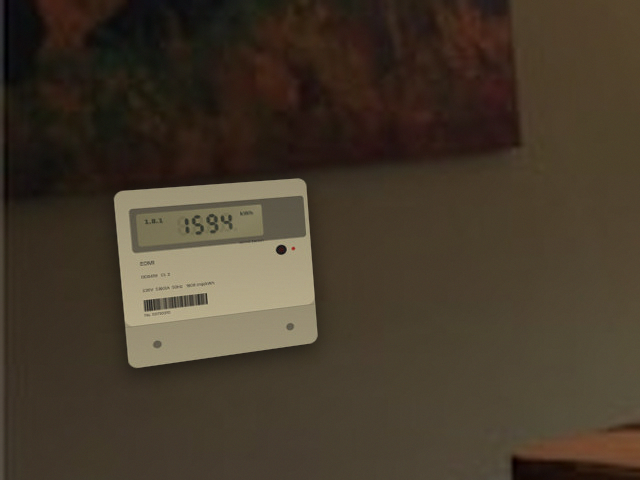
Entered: 1594 kWh
